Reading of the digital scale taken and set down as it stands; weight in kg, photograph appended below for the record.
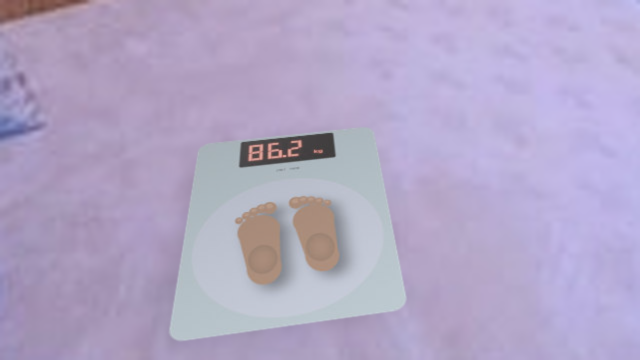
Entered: 86.2 kg
